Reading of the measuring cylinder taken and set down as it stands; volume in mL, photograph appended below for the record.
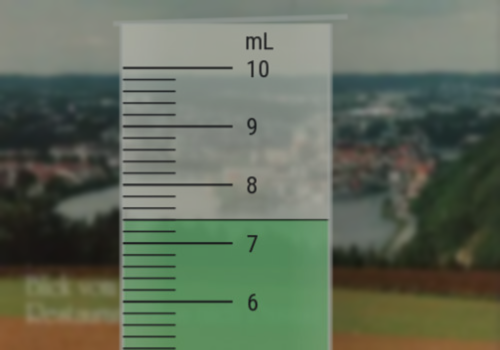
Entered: 7.4 mL
